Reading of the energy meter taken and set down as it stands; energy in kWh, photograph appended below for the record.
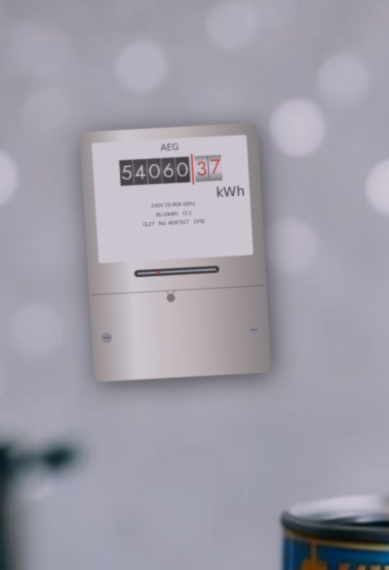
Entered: 54060.37 kWh
